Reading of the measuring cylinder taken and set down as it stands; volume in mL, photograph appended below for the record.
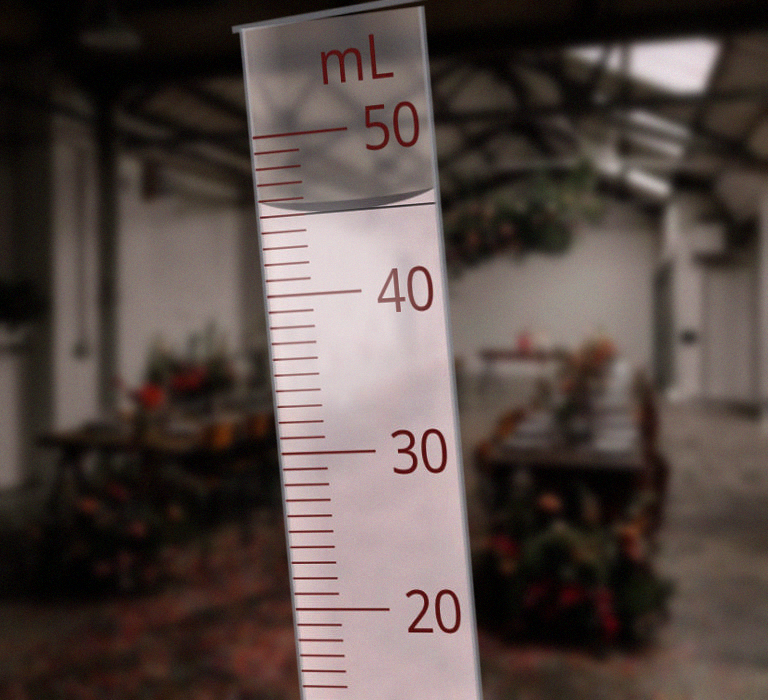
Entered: 45 mL
